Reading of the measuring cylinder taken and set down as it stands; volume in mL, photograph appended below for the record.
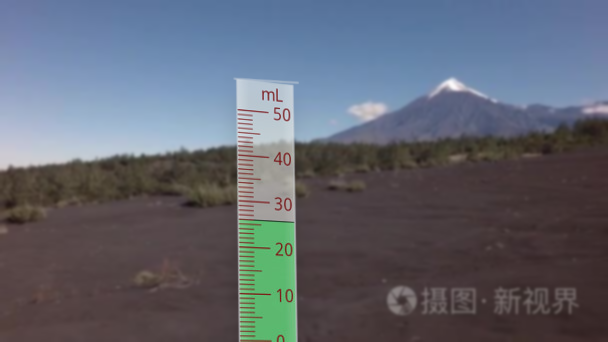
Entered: 26 mL
